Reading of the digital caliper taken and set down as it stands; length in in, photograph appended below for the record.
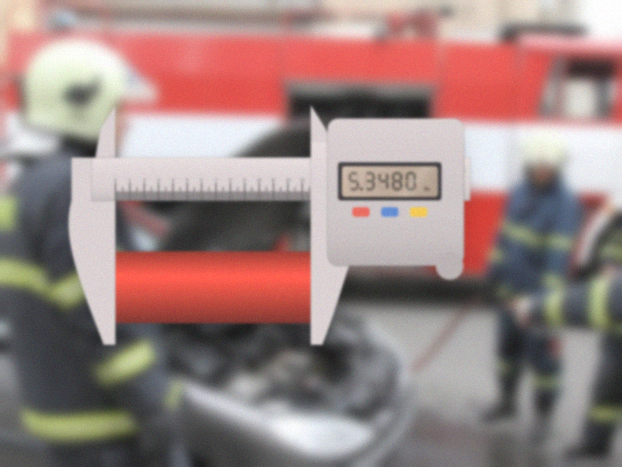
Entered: 5.3480 in
